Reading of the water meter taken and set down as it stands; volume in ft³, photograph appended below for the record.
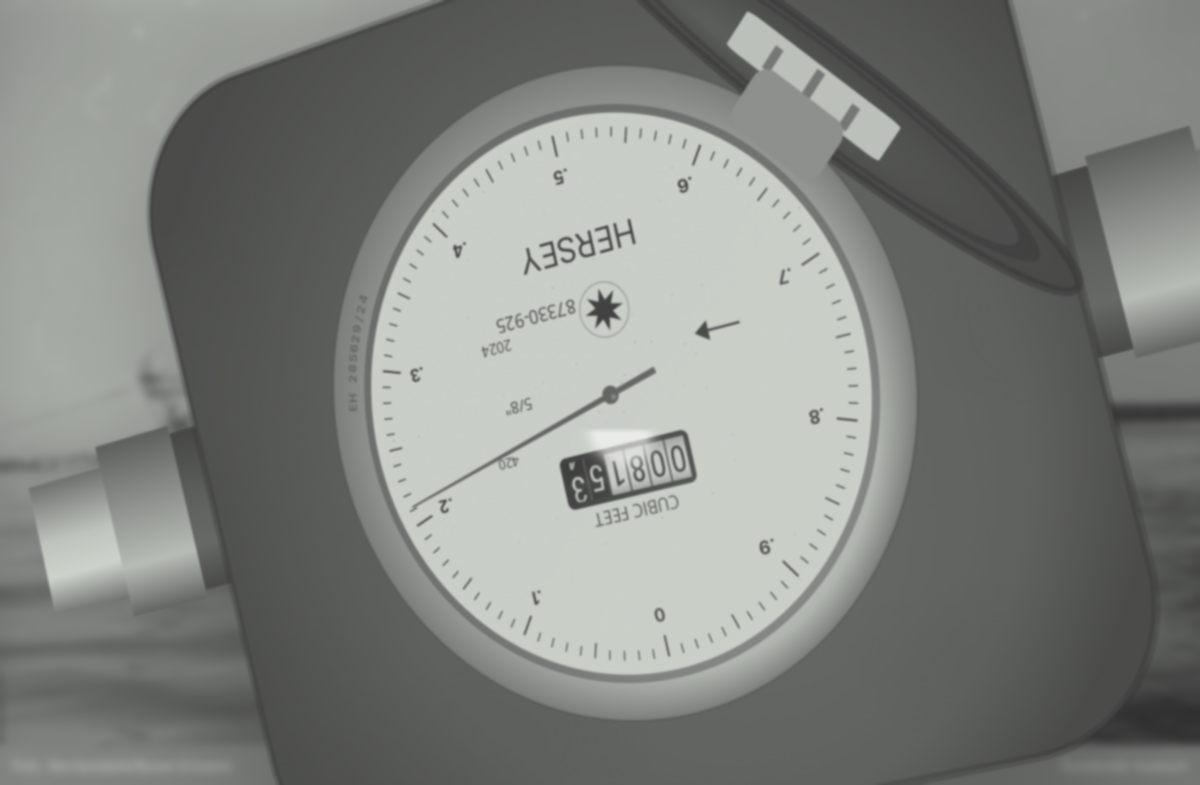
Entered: 8153.21 ft³
